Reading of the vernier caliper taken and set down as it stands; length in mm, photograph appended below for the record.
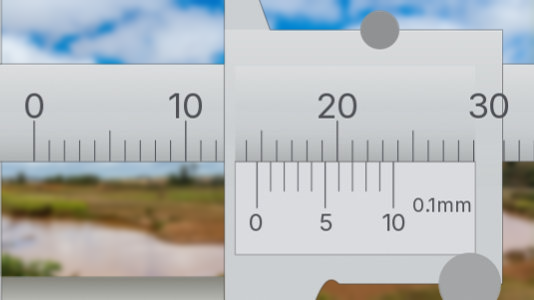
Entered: 14.7 mm
